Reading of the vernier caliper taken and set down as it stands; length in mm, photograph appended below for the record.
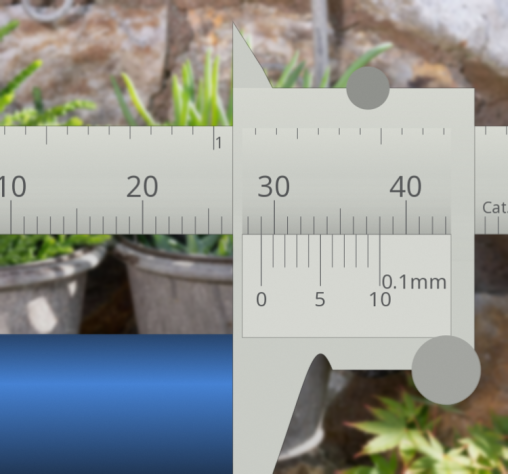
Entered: 29.0 mm
